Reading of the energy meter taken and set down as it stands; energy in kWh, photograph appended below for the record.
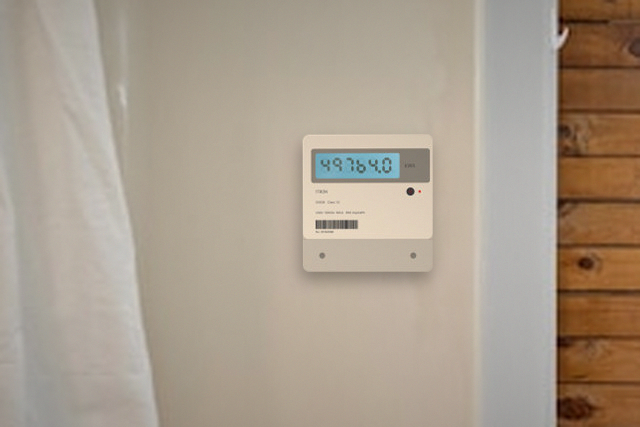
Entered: 49764.0 kWh
